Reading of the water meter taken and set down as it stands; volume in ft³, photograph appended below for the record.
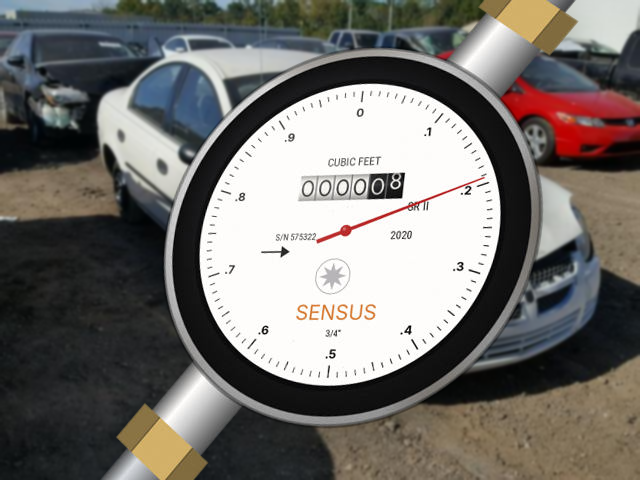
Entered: 8.19 ft³
